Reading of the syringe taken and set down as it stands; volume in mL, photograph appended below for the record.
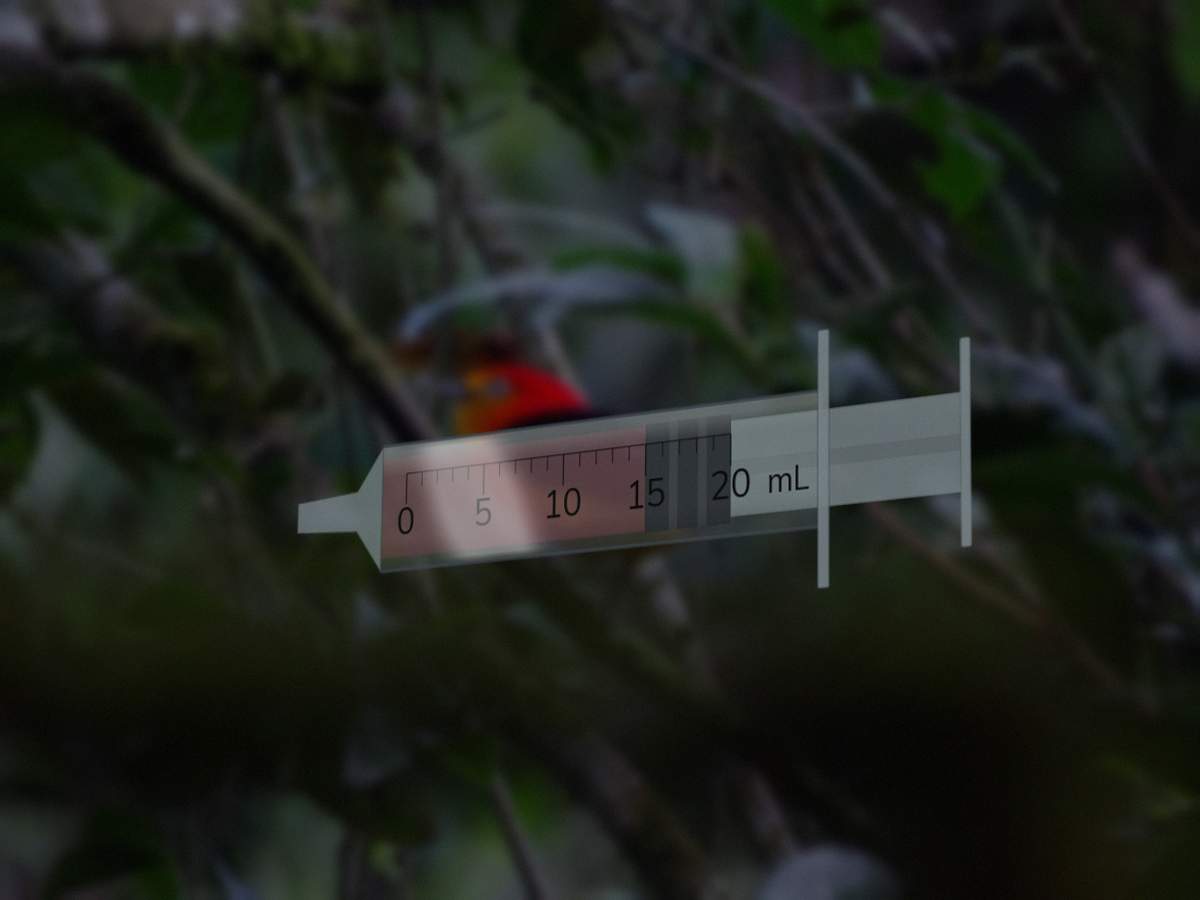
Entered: 15 mL
